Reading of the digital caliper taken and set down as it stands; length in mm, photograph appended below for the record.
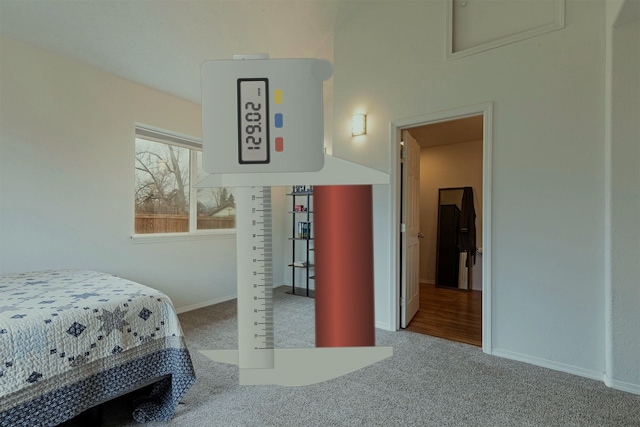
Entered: 129.02 mm
